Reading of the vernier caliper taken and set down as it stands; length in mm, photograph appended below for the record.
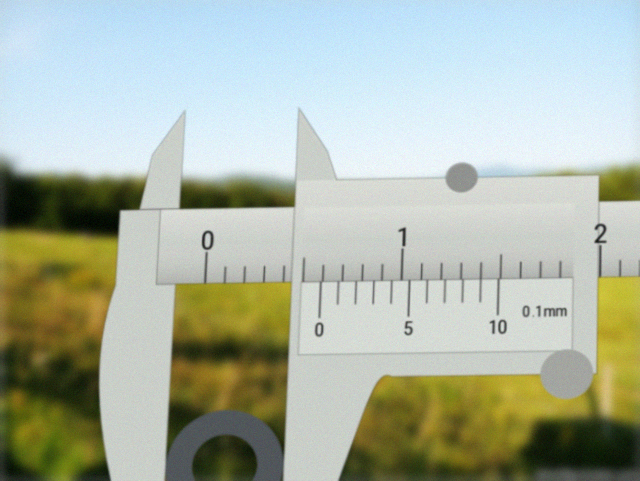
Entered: 5.9 mm
